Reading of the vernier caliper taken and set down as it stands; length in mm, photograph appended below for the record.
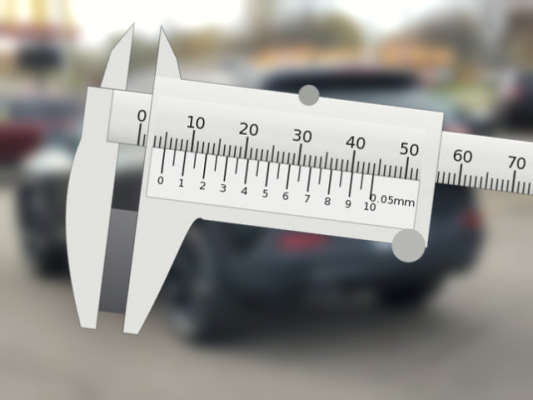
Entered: 5.0 mm
